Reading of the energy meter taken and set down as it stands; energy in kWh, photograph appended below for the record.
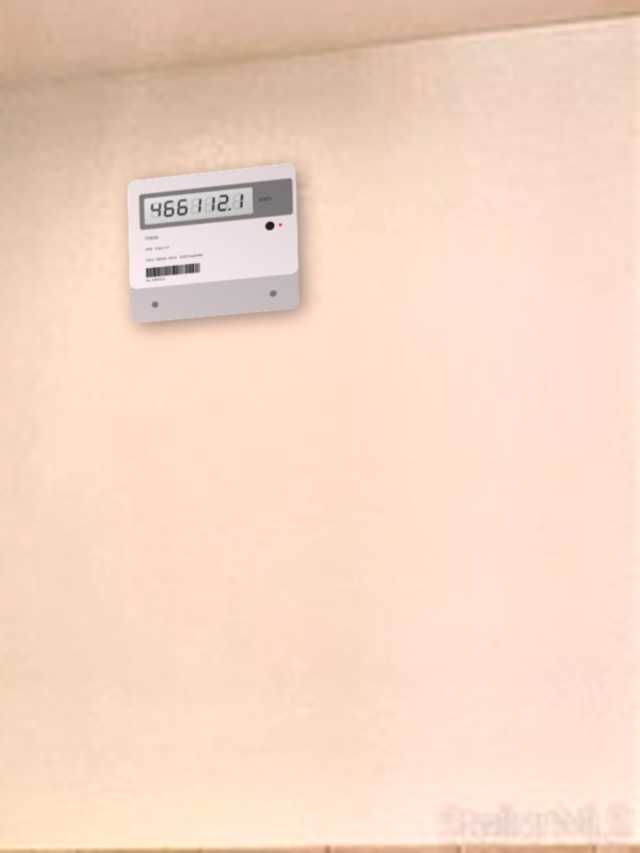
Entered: 466112.1 kWh
